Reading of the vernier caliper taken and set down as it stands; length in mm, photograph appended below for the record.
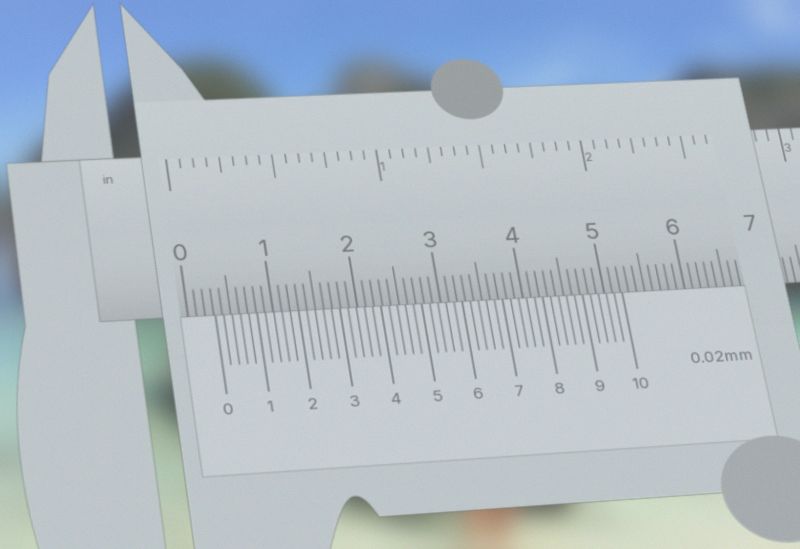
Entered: 3.2 mm
